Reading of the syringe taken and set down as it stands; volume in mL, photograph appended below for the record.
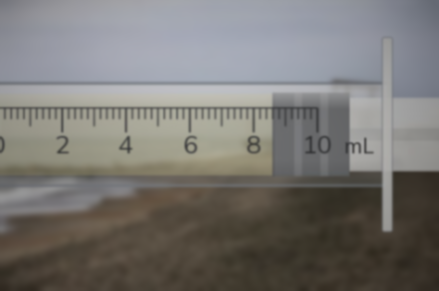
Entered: 8.6 mL
